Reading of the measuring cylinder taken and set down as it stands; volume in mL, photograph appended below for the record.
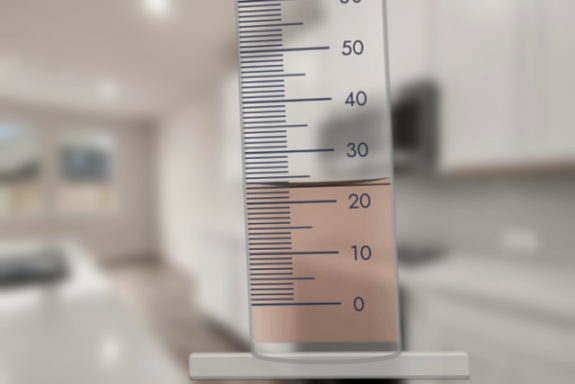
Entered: 23 mL
